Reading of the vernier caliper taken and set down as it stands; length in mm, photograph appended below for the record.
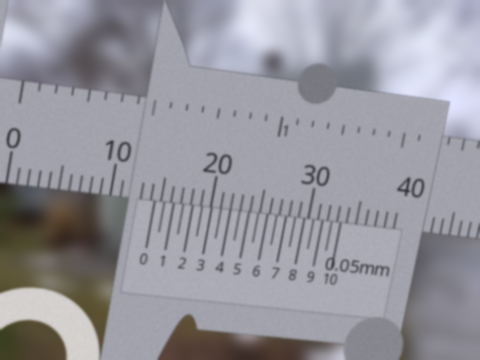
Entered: 14.4 mm
